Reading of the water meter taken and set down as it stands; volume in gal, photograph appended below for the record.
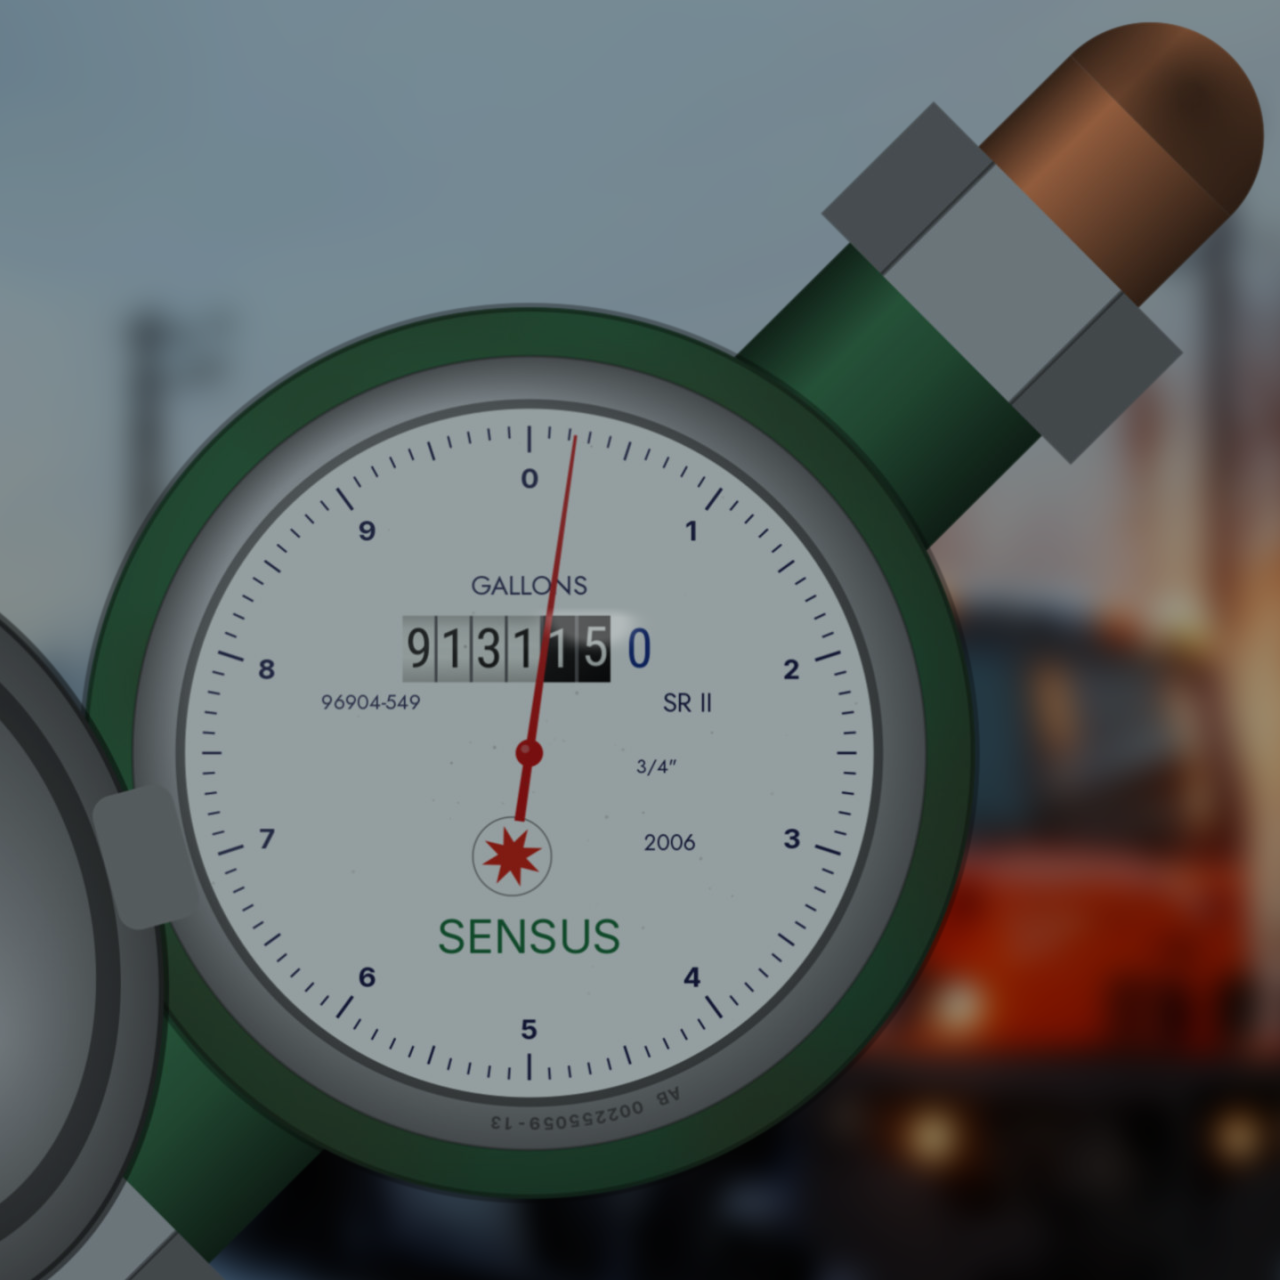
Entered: 9131150.2 gal
